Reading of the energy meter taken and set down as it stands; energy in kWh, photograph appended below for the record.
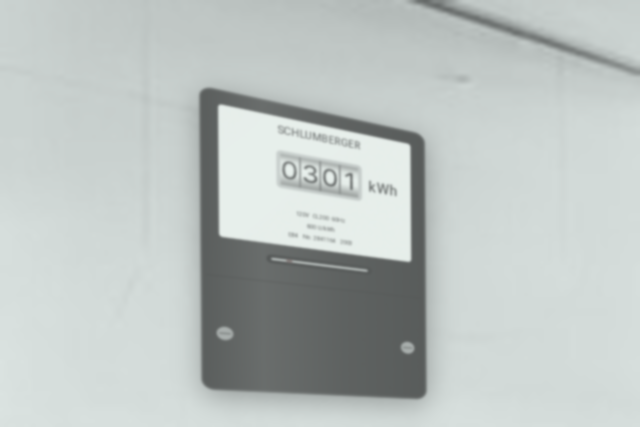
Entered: 301 kWh
